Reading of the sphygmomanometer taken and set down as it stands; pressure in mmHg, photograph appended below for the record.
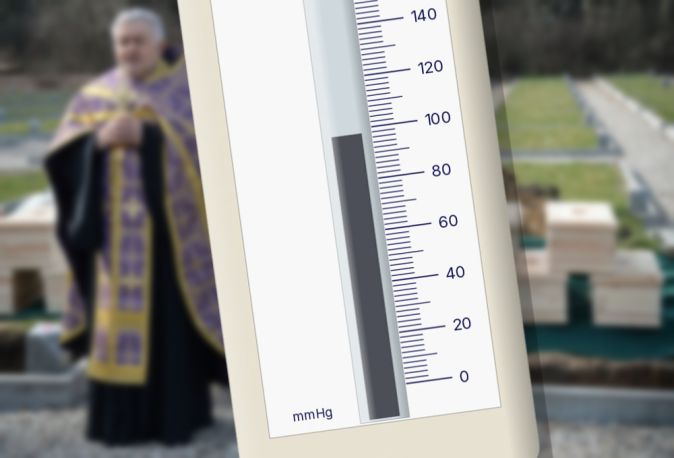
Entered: 98 mmHg
